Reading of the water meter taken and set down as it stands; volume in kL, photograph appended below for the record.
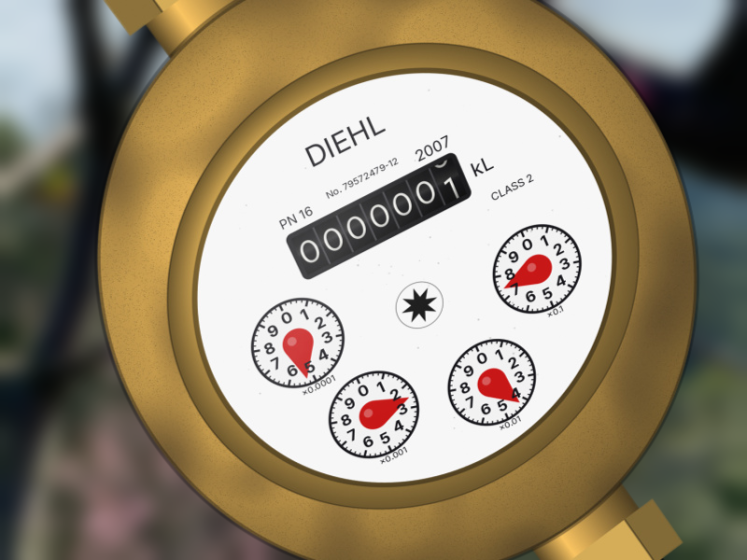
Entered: 0.7425 kL
